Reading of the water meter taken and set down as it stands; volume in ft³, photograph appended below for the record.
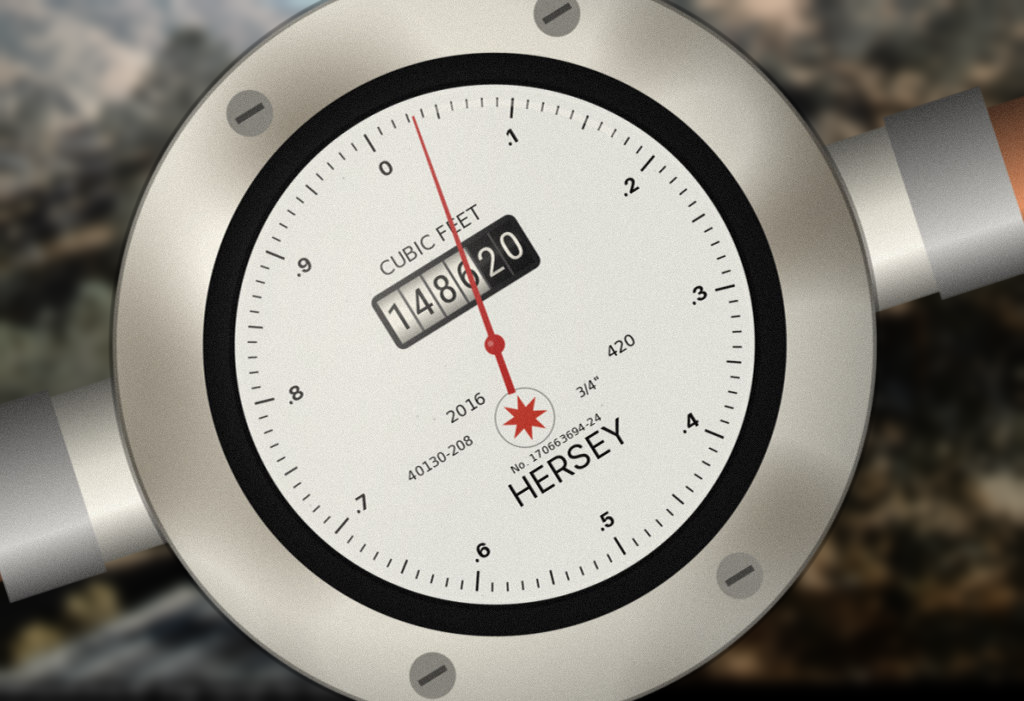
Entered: 148620.03 ft³
